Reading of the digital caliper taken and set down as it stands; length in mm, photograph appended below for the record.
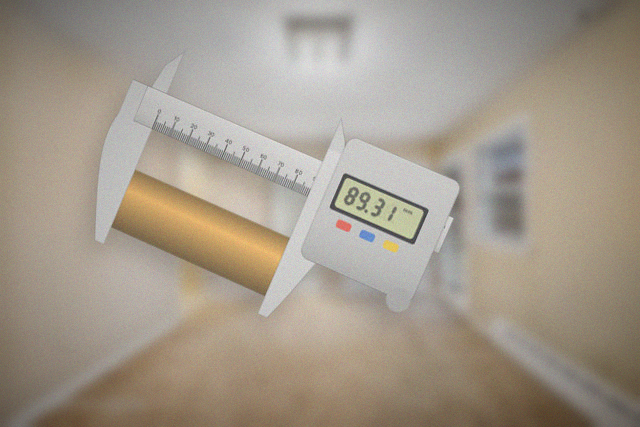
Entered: 89.31 mm
